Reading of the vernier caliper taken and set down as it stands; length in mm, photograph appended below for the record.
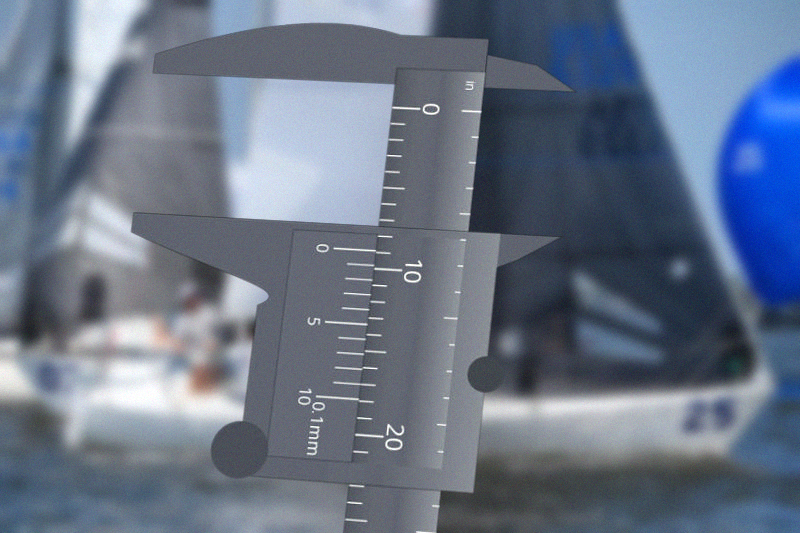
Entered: 8.9 mm
